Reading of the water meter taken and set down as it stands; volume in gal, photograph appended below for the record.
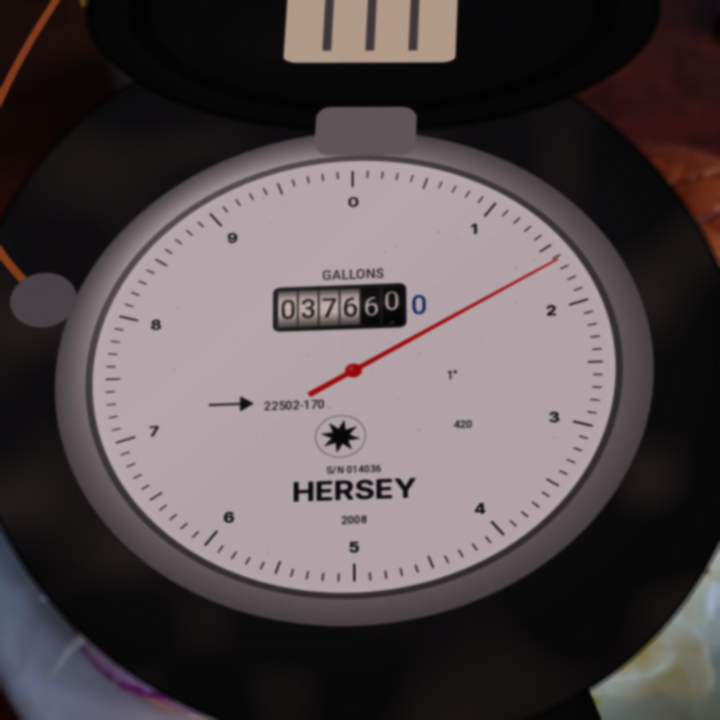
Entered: 376601.6 gal
